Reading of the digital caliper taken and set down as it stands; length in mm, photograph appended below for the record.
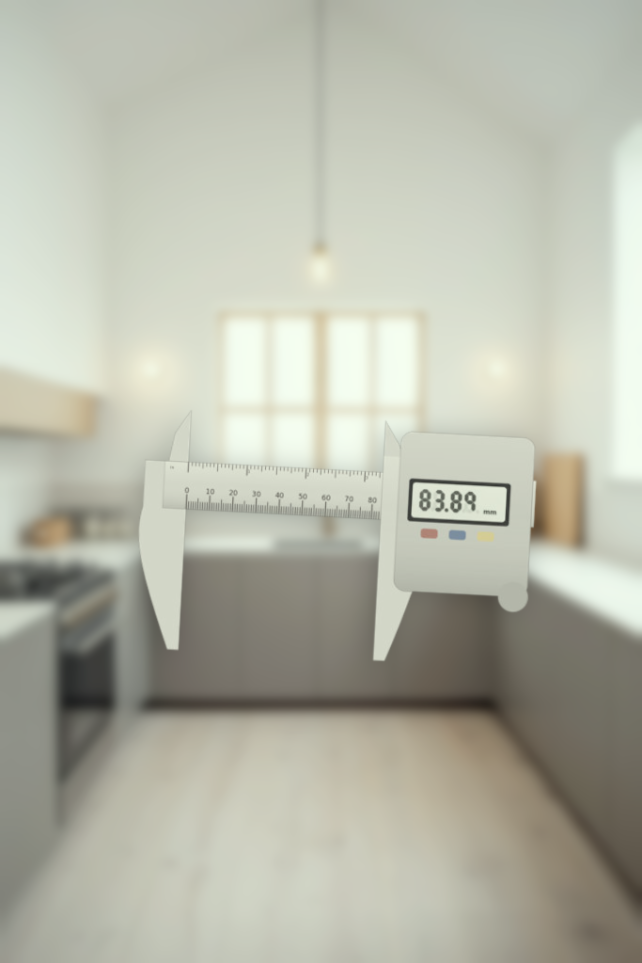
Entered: 83.89 mm
